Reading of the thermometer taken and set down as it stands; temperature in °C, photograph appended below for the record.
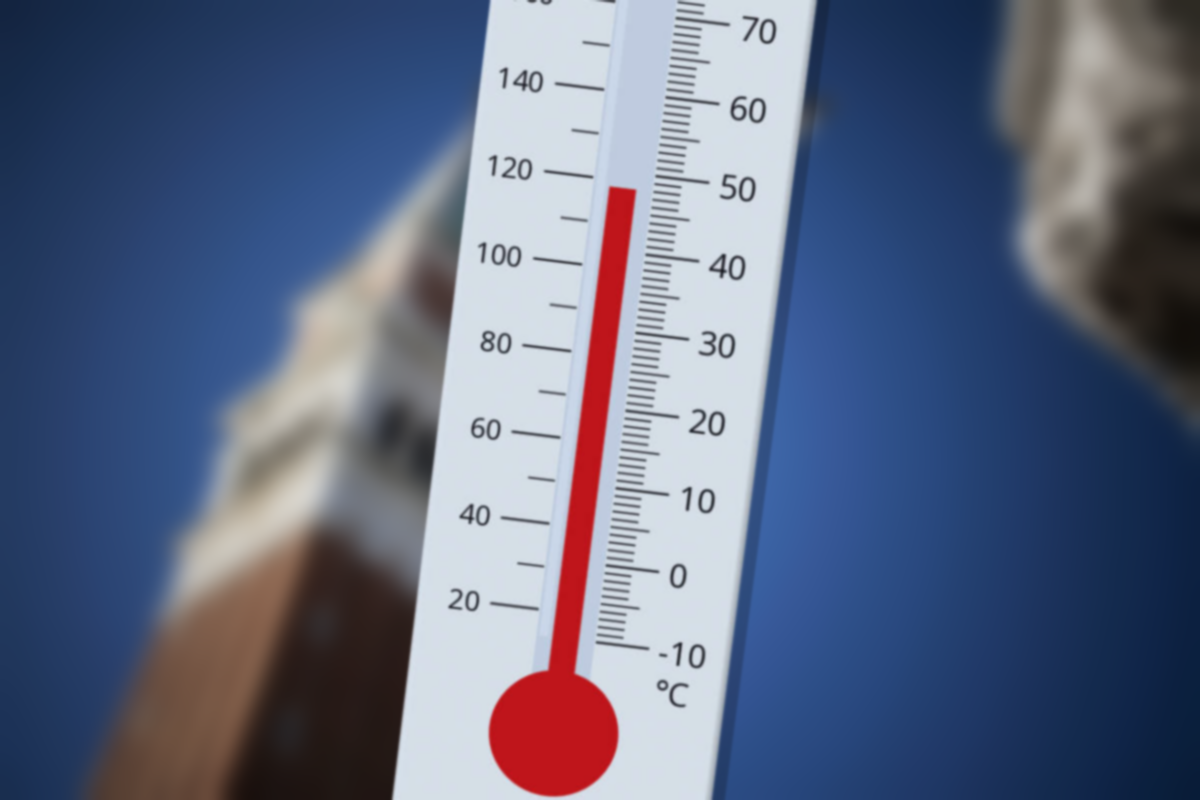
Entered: 48 °C
